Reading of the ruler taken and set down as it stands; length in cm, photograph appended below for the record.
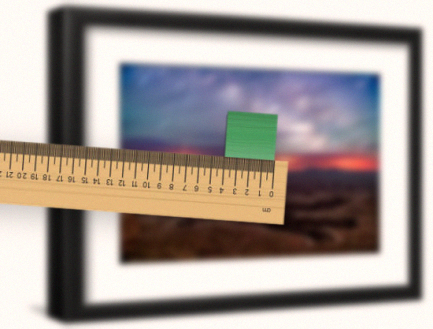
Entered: 4 cm
